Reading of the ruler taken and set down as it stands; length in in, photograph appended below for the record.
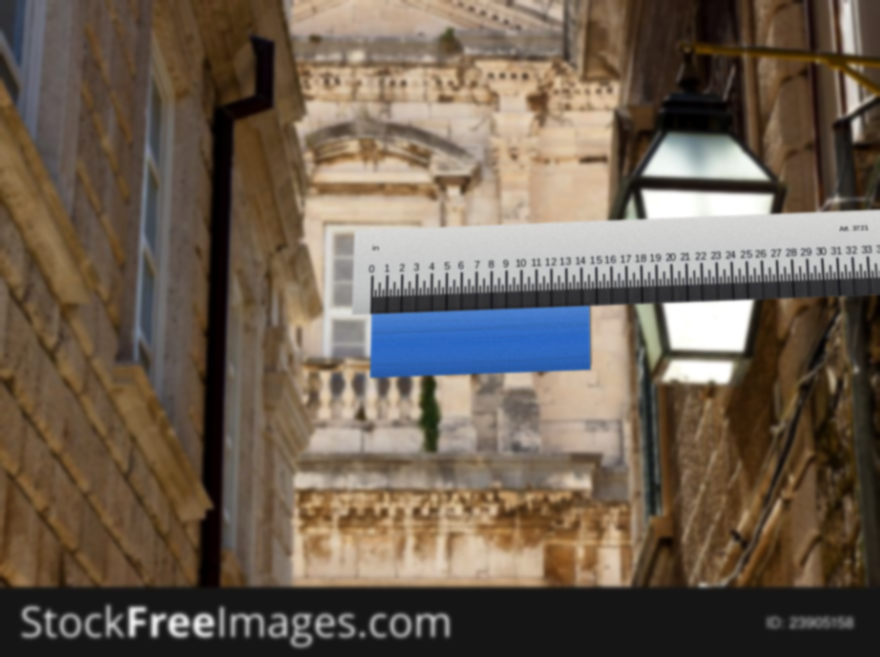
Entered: 14.5 in
